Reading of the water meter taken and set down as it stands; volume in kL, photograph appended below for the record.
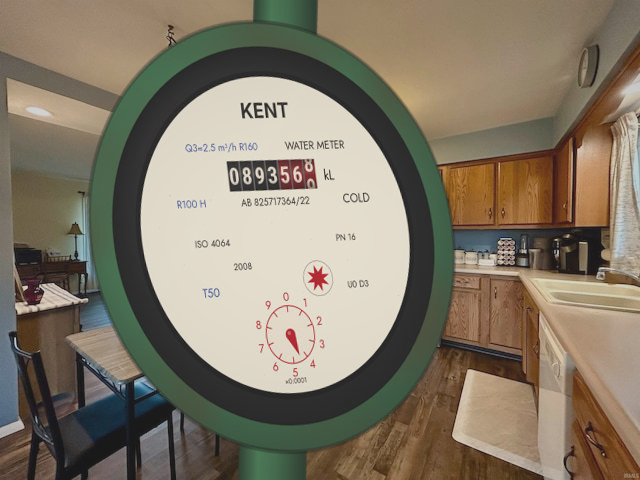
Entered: 893.5684 kL
